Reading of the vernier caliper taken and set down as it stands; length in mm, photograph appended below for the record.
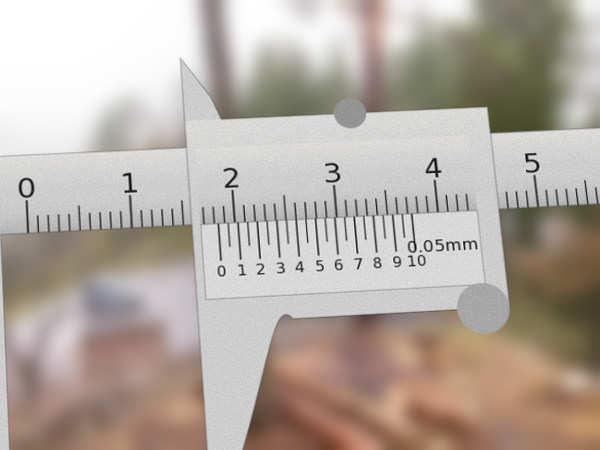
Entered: 18.4 mm
